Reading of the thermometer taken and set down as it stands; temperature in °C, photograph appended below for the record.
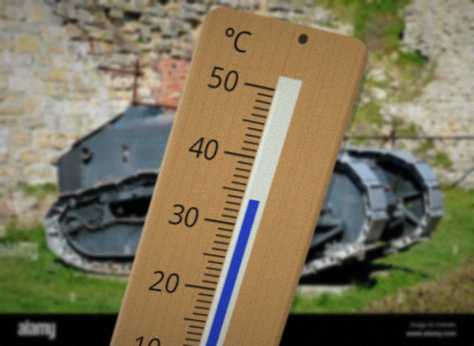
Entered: 34 °C
